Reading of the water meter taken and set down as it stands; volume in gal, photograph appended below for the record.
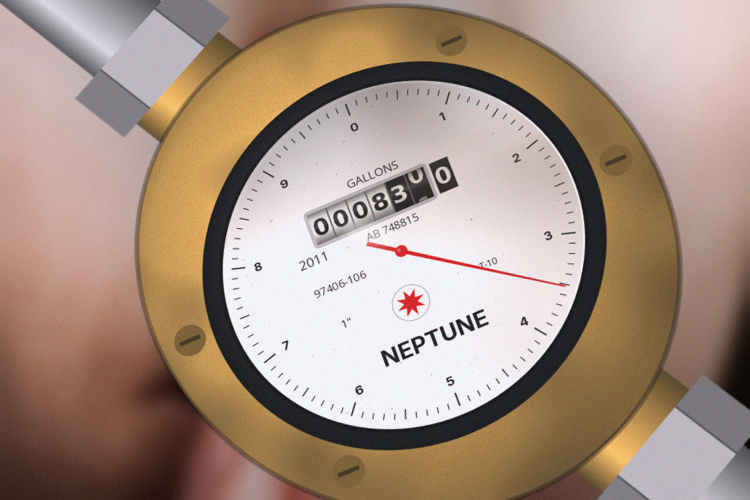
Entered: 8303.5 gal
